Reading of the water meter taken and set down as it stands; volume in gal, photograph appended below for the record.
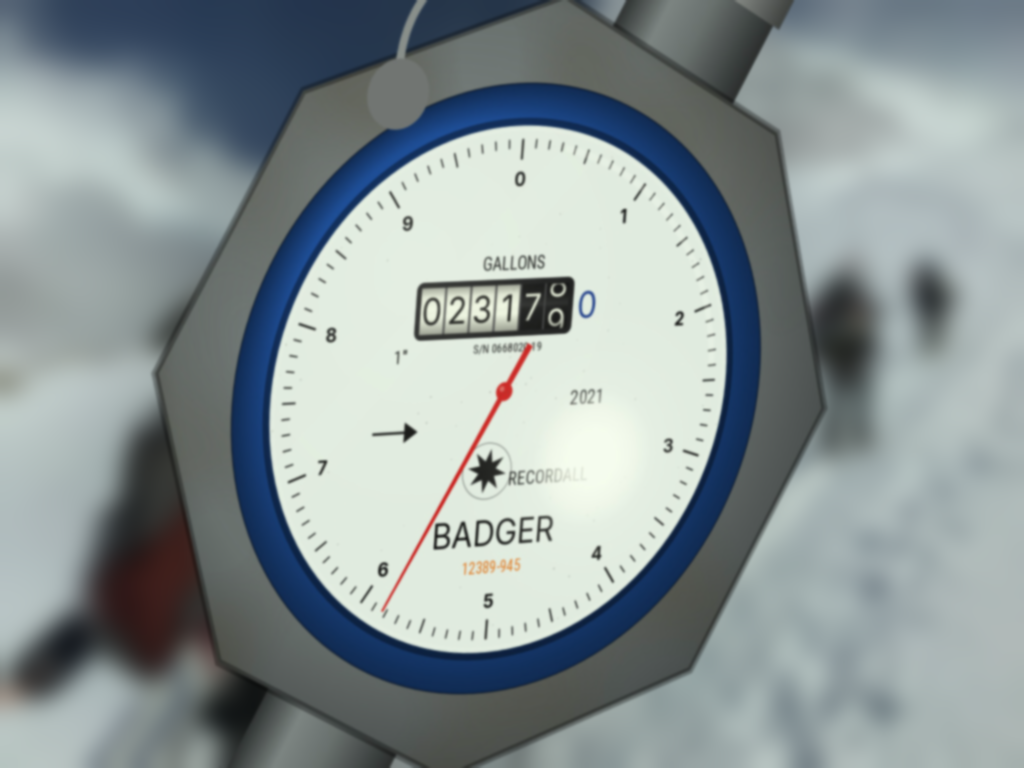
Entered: 231785.8 gal
